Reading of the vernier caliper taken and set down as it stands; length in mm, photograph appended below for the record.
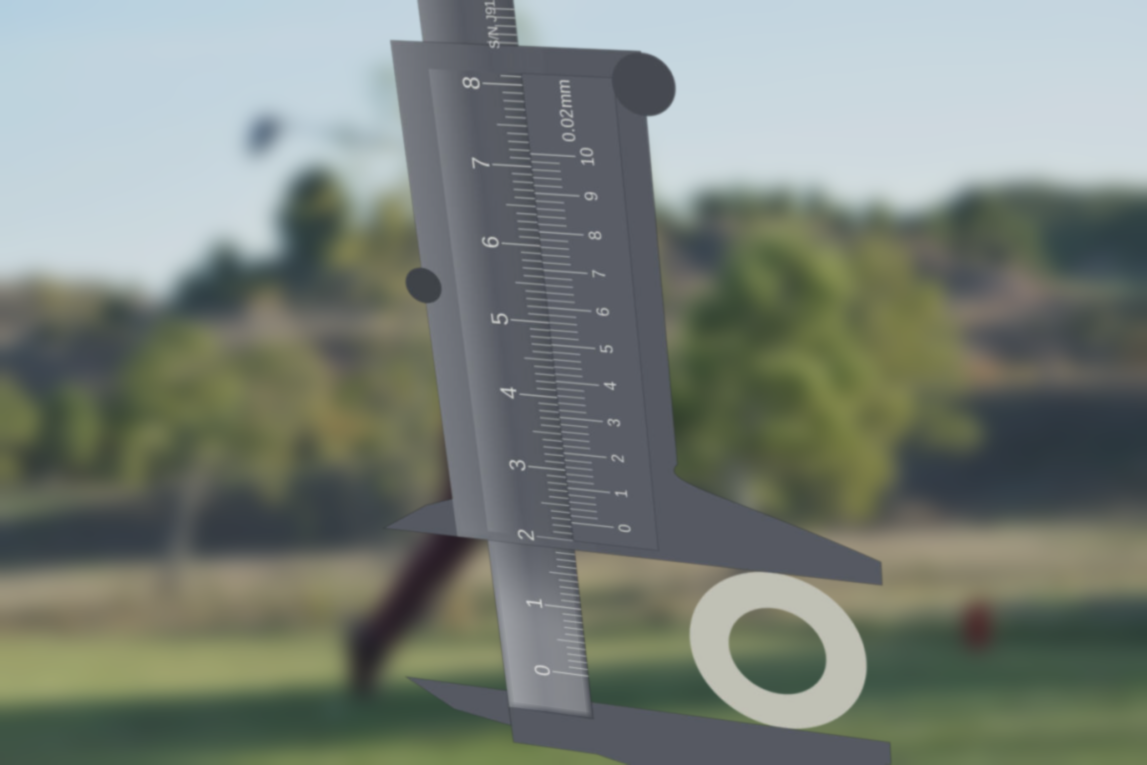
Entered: 22.6 mm
